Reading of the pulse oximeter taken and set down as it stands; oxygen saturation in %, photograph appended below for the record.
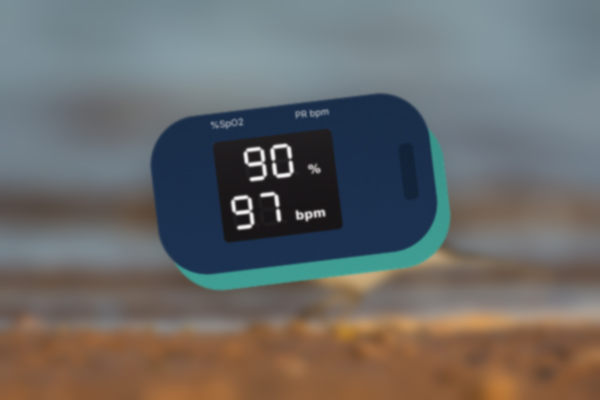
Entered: 90 %
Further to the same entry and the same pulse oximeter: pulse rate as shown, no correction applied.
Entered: 97 bpm
